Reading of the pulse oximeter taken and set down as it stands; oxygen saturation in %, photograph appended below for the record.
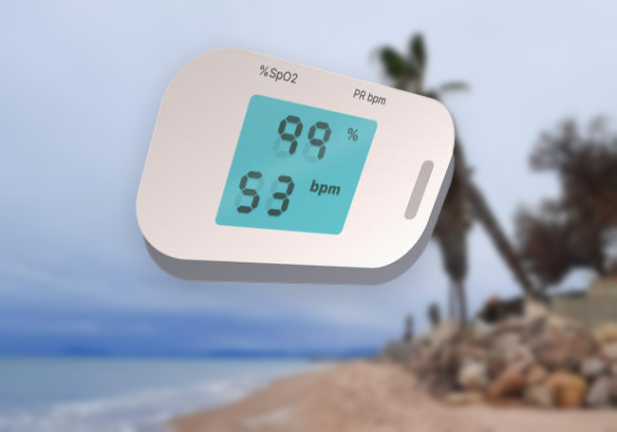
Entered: 99 %
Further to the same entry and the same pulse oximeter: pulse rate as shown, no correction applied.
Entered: 53 bpm
